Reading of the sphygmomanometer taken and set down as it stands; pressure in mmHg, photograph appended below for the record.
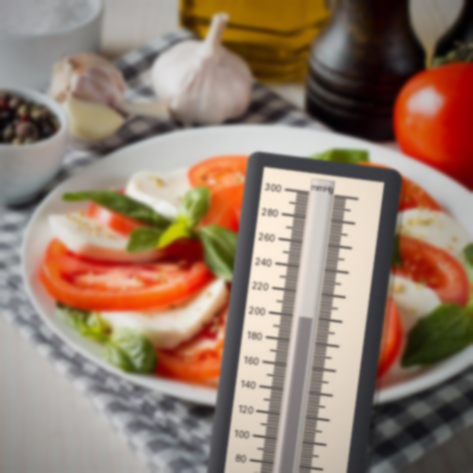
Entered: 200 mmHg
